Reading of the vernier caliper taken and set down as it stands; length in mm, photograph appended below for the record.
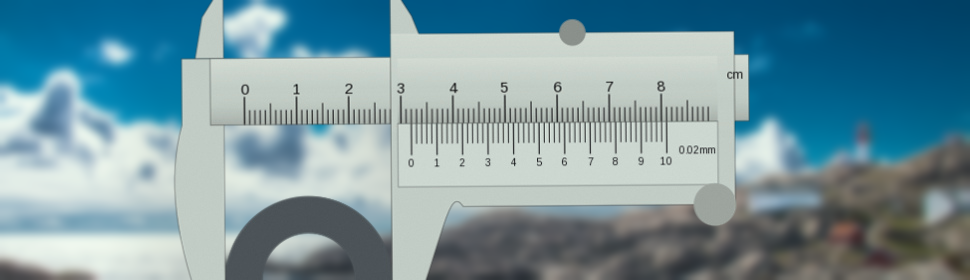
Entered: 32.0 mm
